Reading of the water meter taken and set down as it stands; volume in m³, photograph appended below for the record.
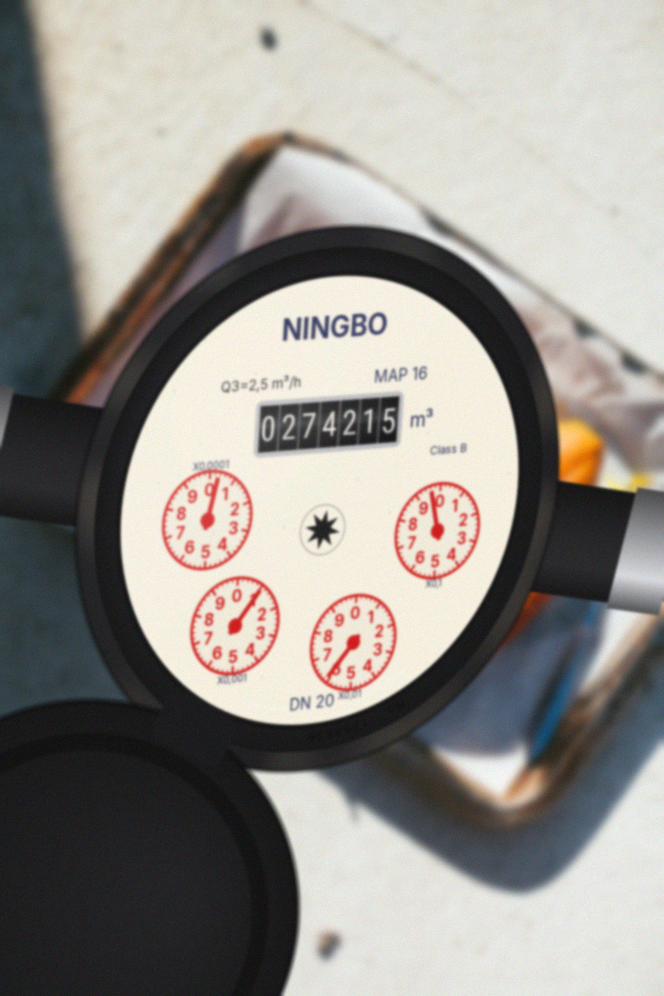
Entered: 274214.9610 m³
